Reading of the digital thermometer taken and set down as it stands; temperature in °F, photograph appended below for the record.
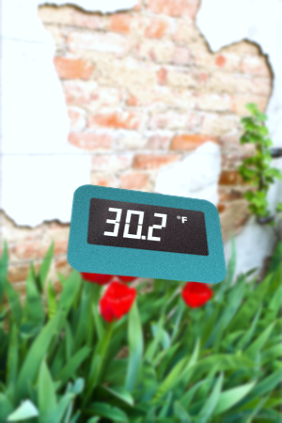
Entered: 30.2 °F
